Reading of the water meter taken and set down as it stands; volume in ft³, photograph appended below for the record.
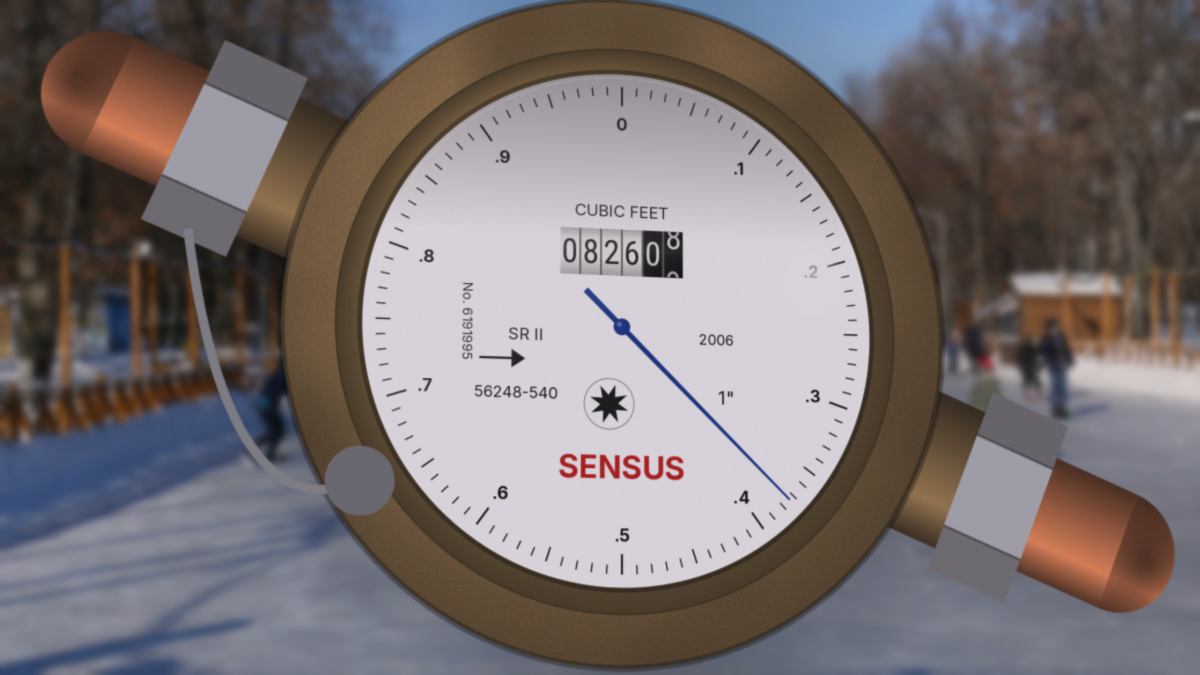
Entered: 82608.37 ft³
